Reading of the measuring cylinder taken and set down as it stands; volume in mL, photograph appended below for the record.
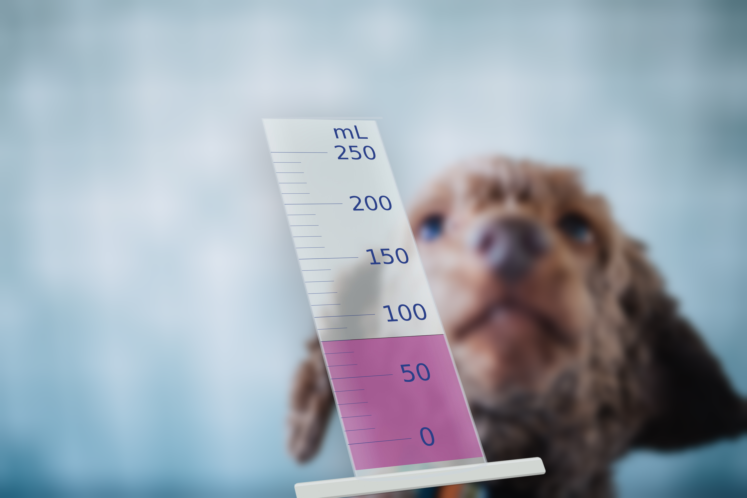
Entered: 80 mL
